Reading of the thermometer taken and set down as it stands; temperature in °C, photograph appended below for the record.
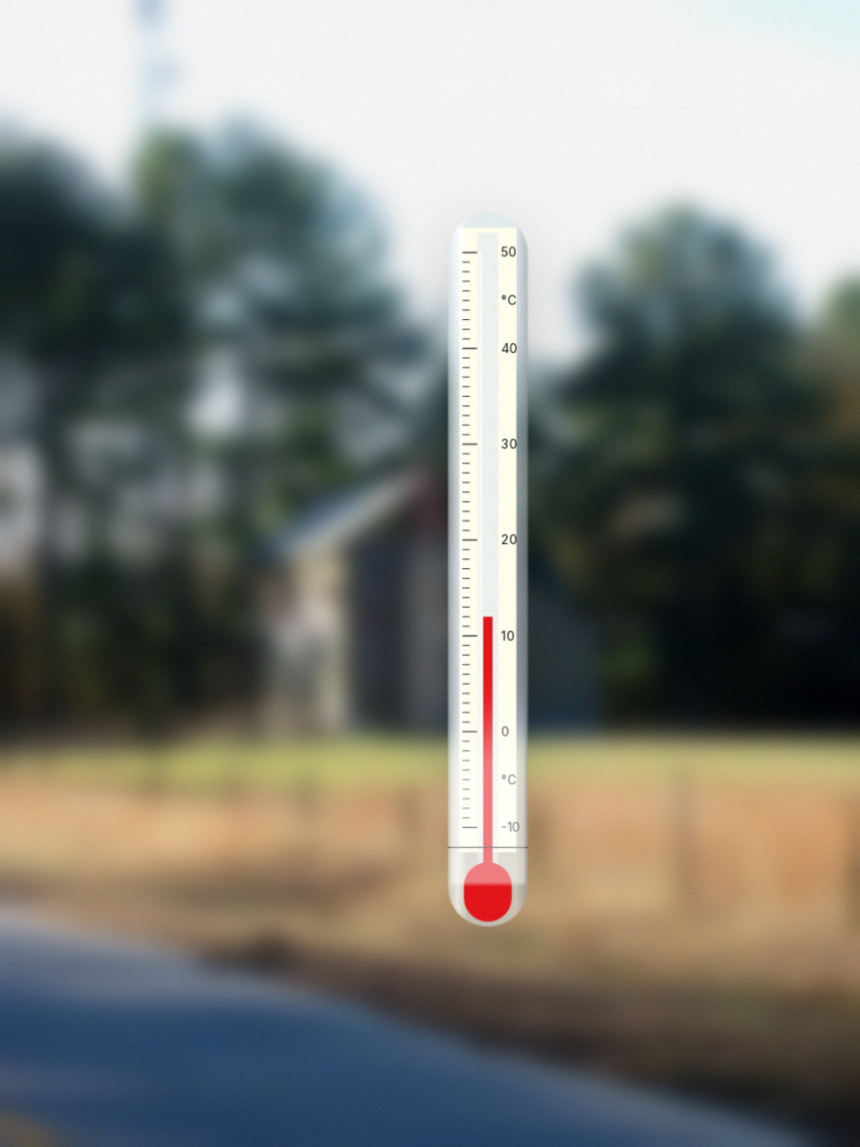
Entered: 12 °C
